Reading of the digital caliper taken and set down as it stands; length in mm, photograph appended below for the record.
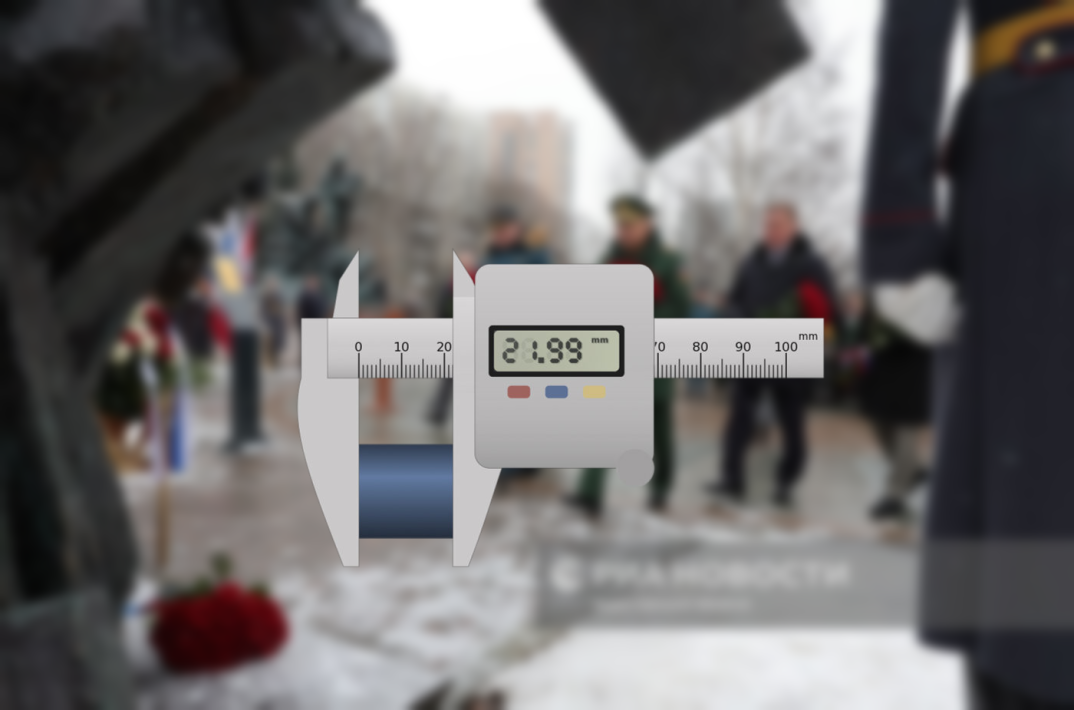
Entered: 21.99 mm
